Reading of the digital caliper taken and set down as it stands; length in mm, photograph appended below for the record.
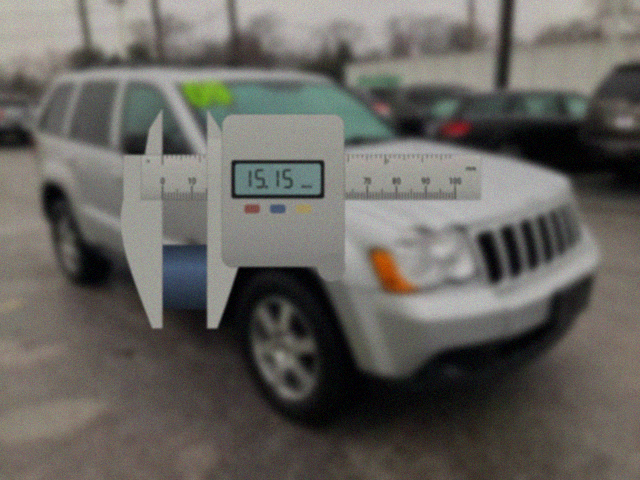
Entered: 15.15 mm
